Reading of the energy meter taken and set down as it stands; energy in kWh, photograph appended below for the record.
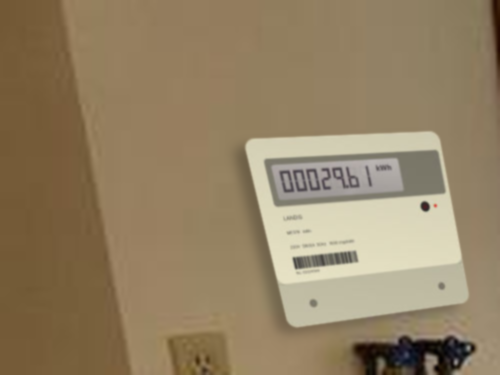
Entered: 29.61 kWh
